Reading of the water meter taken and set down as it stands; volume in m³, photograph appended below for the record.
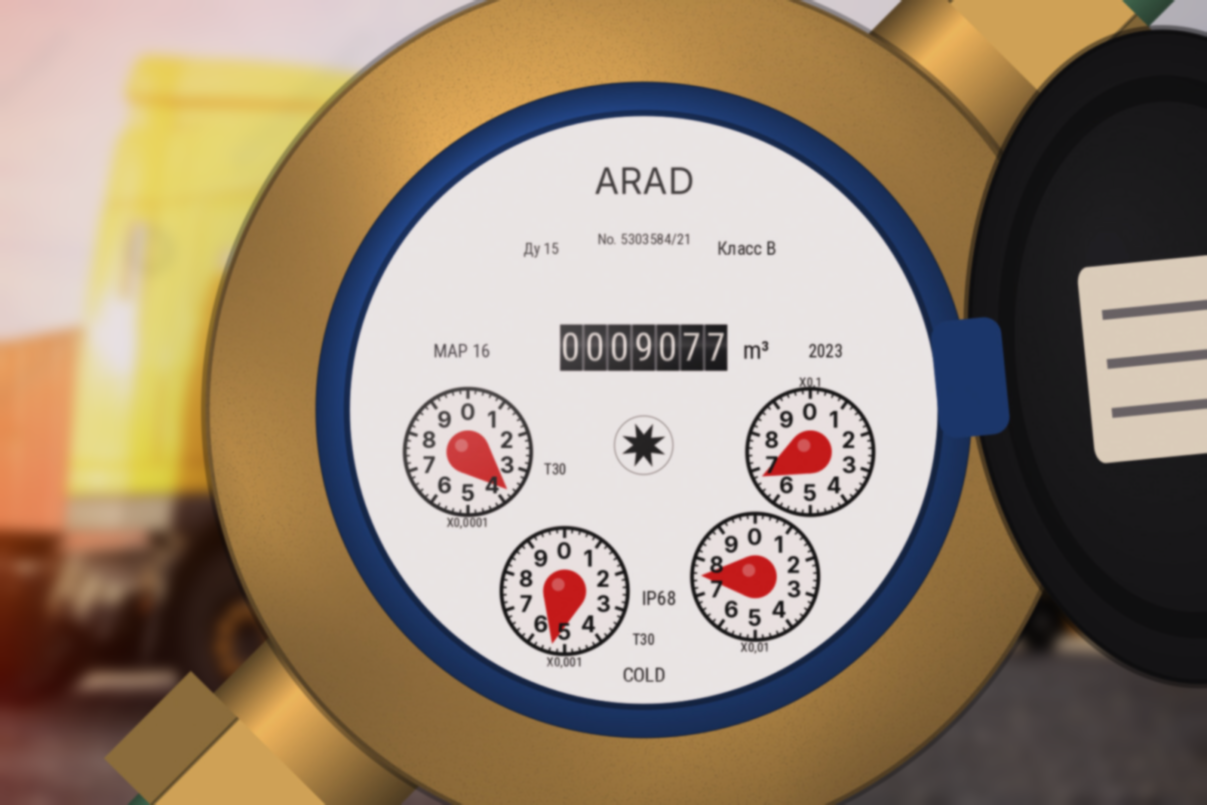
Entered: 9077.6753 m³
